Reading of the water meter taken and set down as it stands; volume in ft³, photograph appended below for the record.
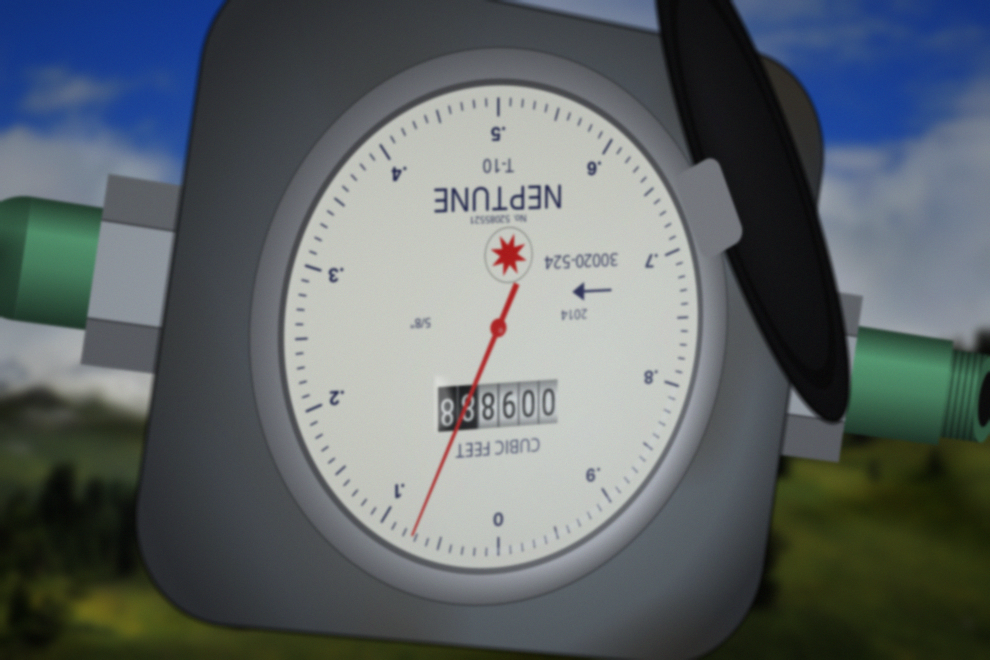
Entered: 9888.07 ft³
